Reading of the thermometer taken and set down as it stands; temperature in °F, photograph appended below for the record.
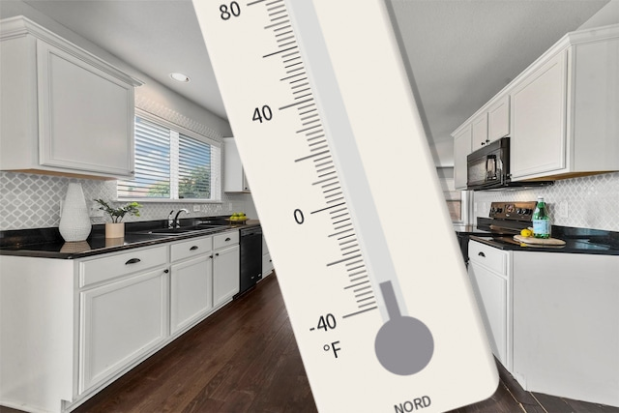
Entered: -32 °F
